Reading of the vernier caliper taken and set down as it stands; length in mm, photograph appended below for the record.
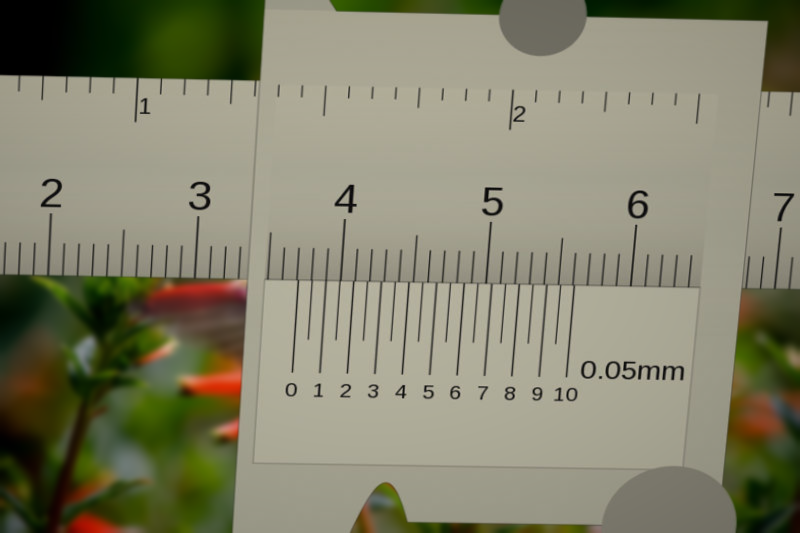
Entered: 37.1 mm
